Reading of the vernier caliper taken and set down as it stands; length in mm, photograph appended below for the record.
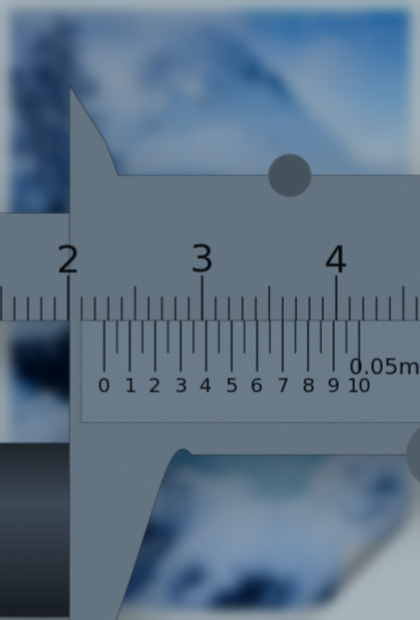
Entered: 22.7 mm
